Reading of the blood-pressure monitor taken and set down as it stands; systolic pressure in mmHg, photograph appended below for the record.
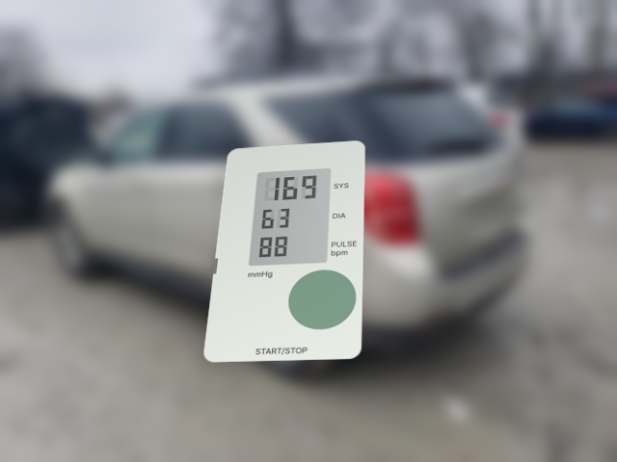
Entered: 169 mmHg
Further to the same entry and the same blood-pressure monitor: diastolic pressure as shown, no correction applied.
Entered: 63 mmHg
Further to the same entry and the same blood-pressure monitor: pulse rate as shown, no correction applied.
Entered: 88 bpm
